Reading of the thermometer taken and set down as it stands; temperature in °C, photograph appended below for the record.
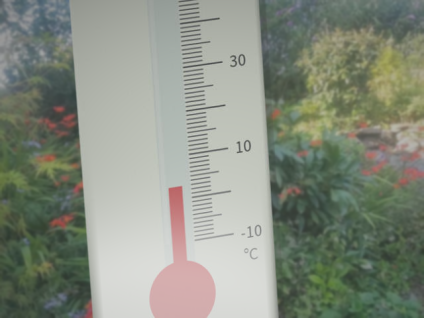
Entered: 3 °C
